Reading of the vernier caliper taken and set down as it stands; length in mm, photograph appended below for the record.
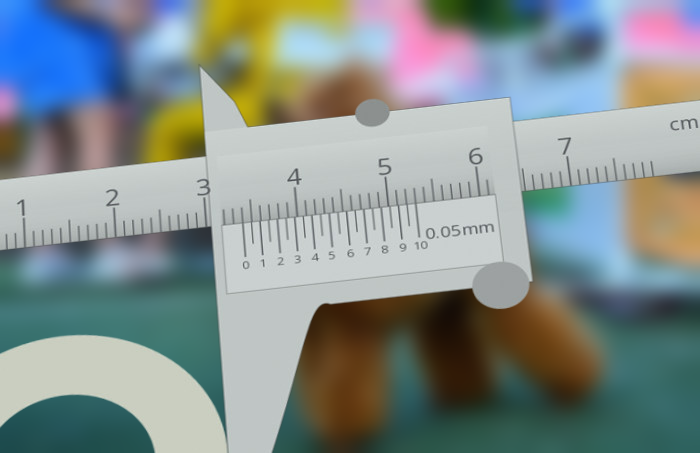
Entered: 34.0 mm
